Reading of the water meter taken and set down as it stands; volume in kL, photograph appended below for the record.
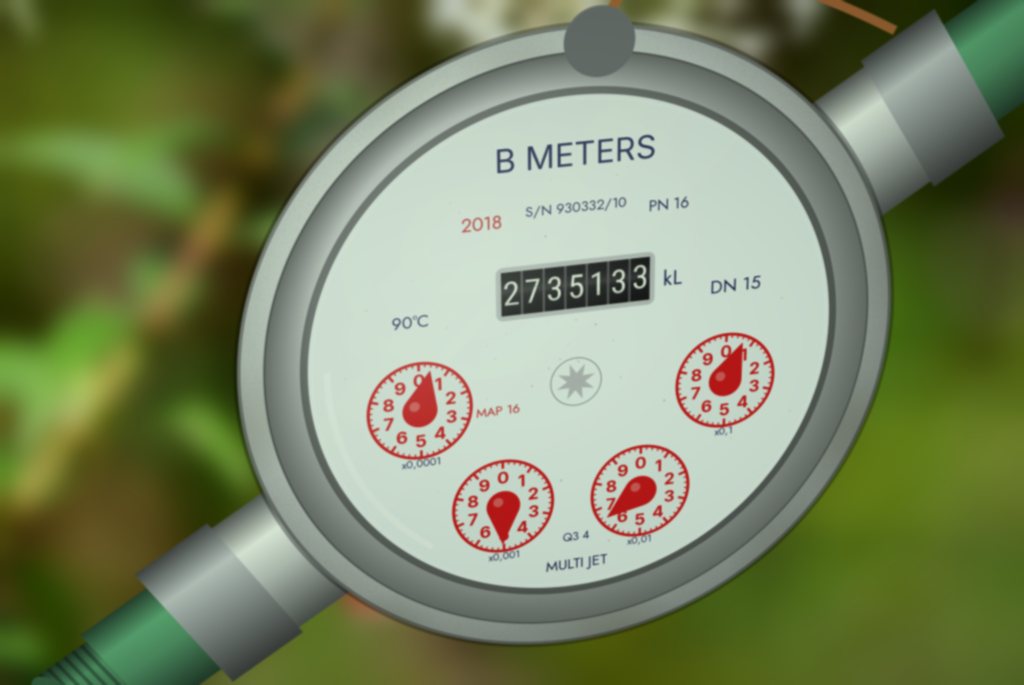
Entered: 2735133.0650 kL
